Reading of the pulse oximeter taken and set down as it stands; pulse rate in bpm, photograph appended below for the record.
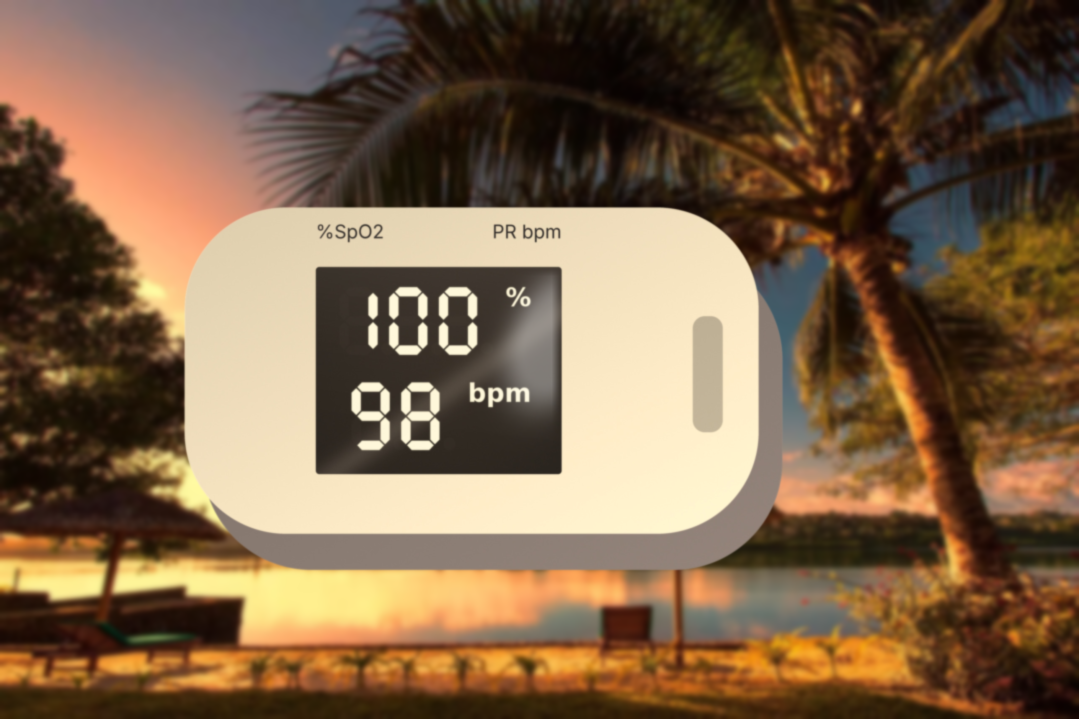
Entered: 98 bpm
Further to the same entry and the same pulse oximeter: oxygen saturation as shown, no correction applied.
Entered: 100 %
